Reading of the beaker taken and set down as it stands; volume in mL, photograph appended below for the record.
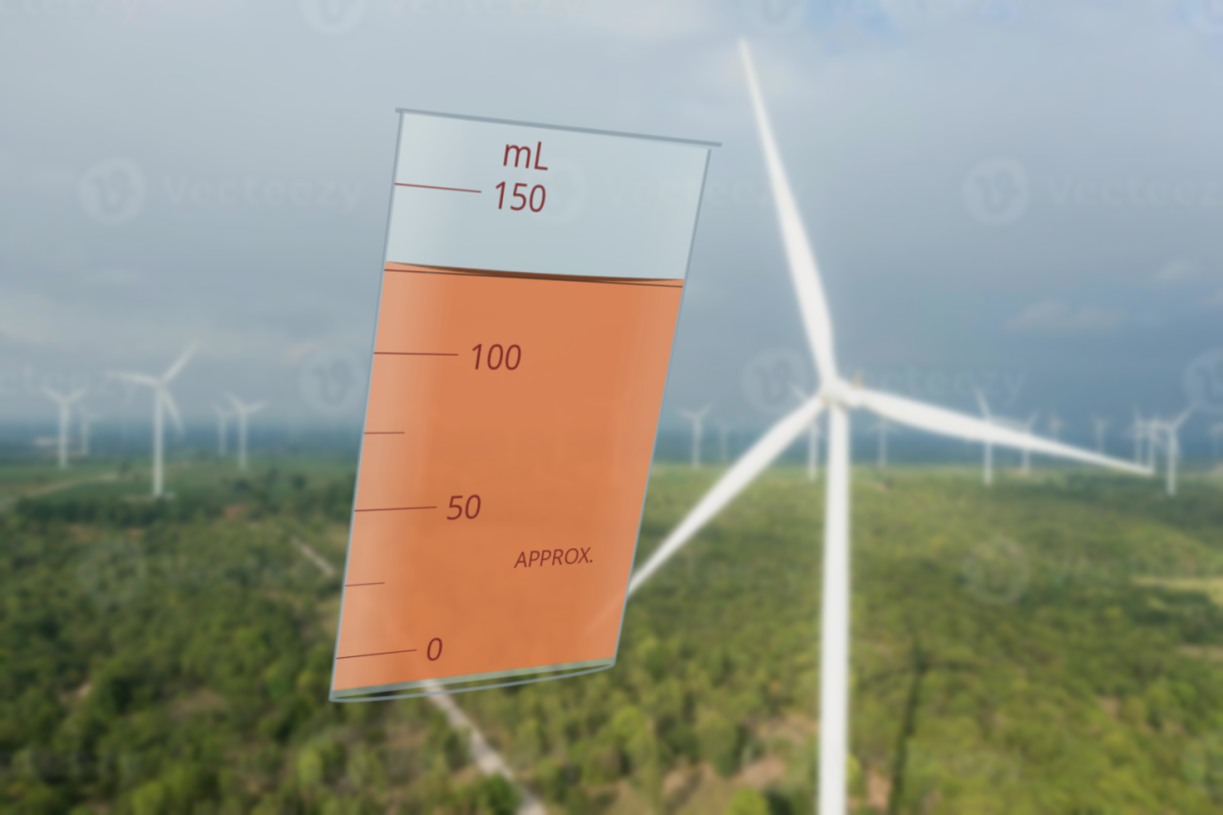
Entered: 125 mL
